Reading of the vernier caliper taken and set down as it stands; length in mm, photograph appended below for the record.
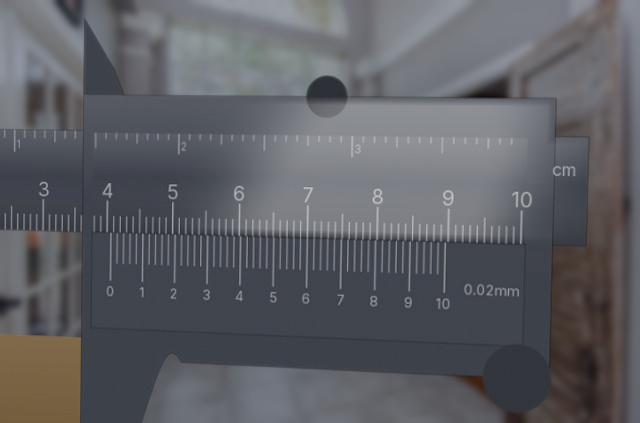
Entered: 40.6 mm
